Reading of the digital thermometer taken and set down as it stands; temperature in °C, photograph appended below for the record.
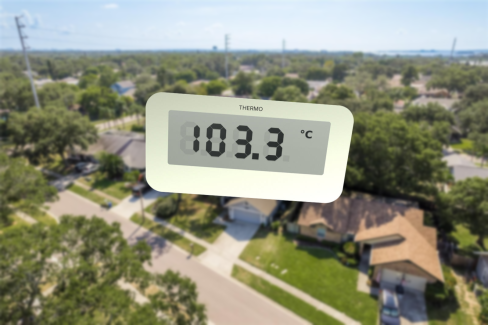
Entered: 103.3 °C
